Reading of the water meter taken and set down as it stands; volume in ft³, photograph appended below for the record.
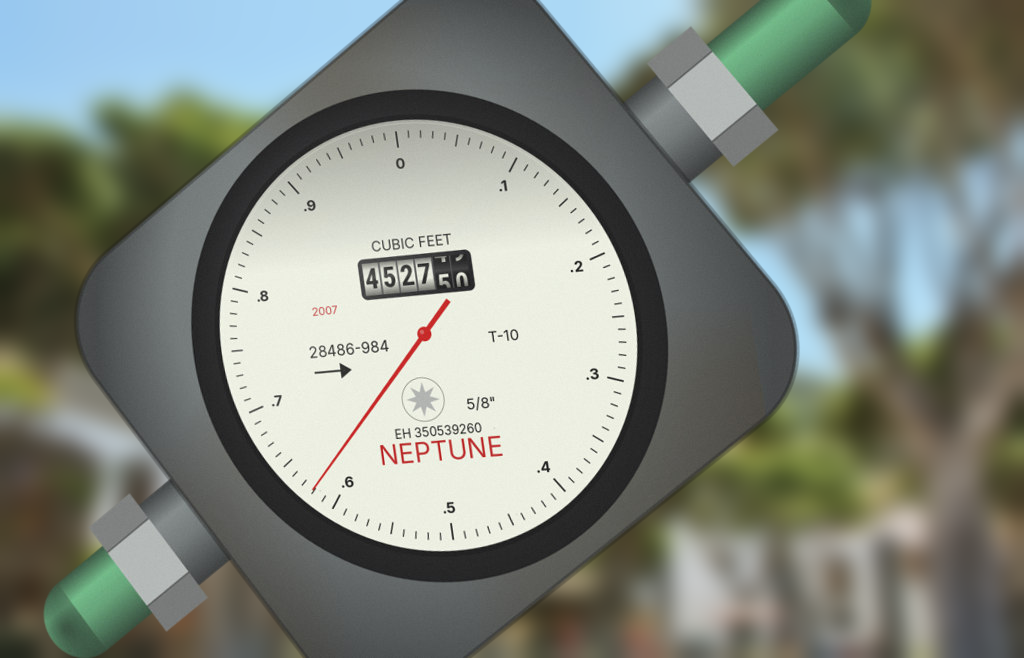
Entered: 452749.62 ft³
